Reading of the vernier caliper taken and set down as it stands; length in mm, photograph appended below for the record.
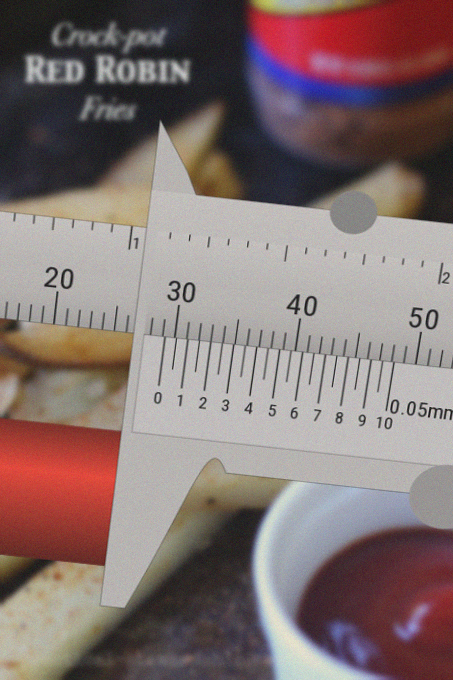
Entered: 29.2 mm
